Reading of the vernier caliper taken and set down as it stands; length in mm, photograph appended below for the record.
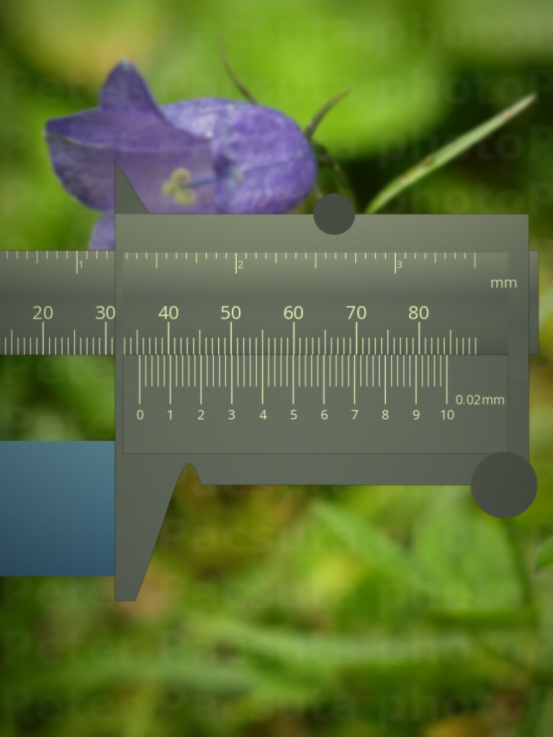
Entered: 35.4 mm
